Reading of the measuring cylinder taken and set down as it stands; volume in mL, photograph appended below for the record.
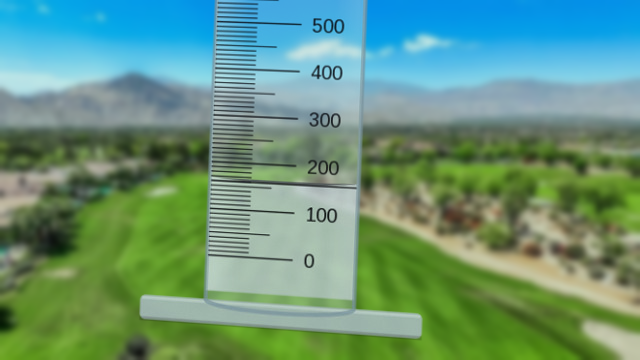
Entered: 160 mL
